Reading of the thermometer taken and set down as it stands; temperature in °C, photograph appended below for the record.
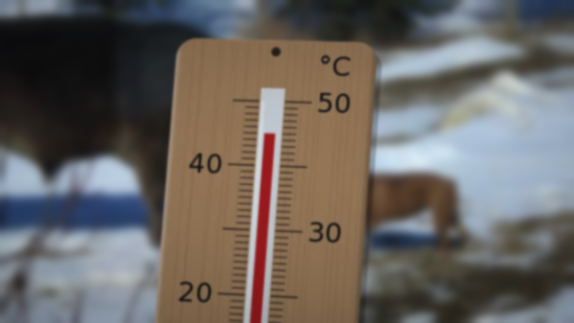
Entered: 45 °C
